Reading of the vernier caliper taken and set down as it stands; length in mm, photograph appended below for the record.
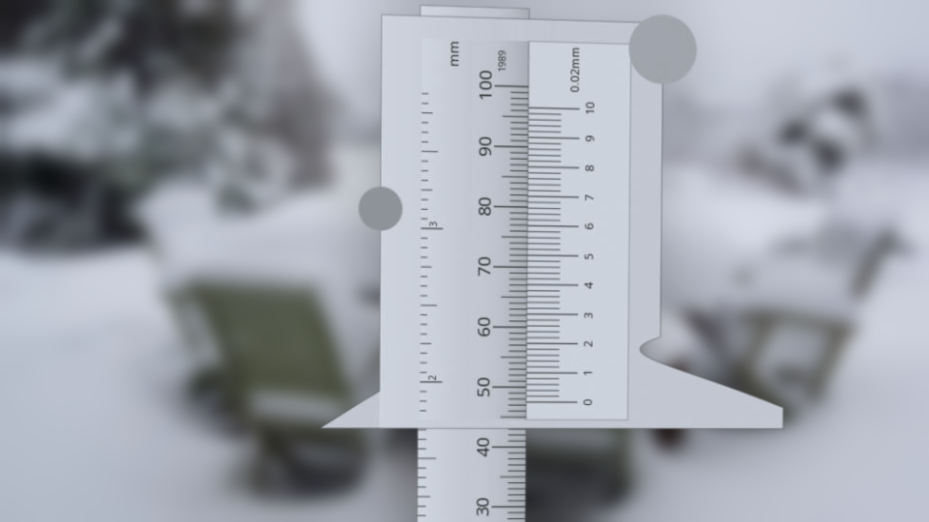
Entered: 47.5 mm
